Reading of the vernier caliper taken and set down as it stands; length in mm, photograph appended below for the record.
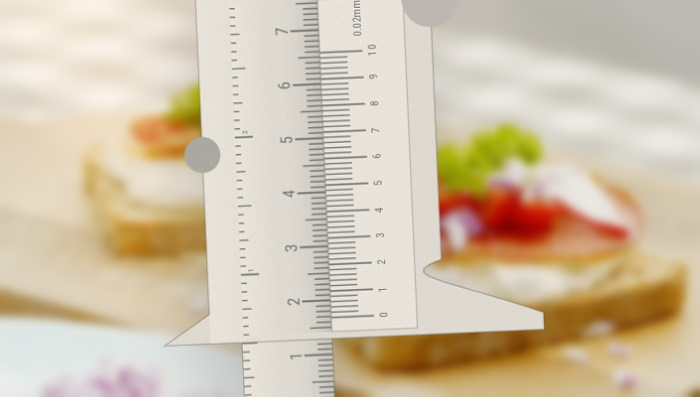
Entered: 16.8 mm
